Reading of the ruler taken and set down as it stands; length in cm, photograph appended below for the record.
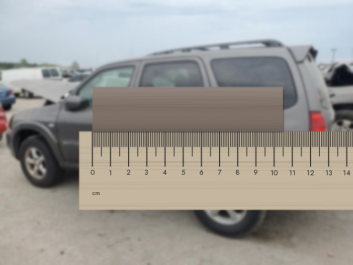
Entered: 10.5 cm
